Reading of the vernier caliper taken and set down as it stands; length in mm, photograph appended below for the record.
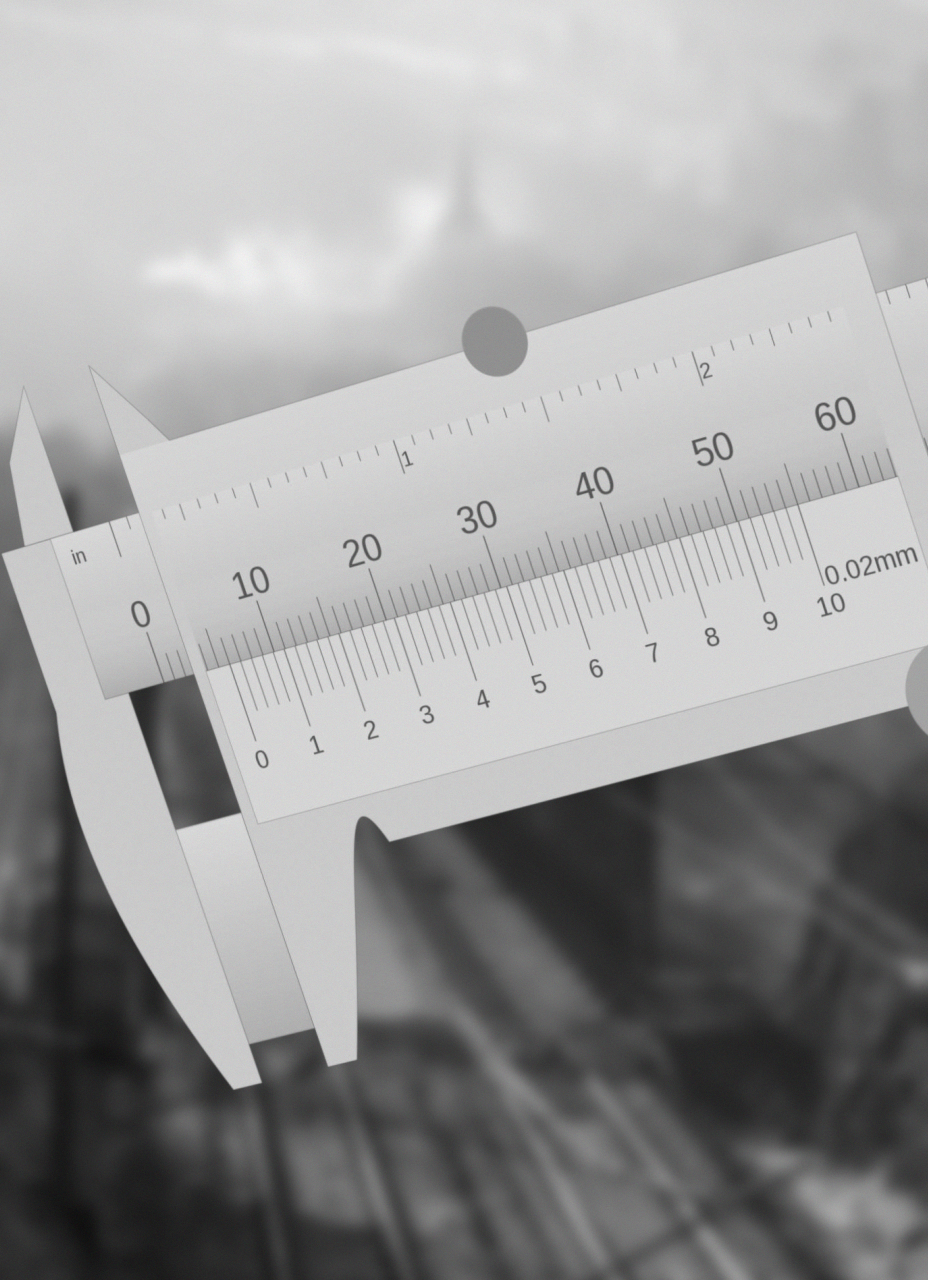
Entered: 6.0 mm
